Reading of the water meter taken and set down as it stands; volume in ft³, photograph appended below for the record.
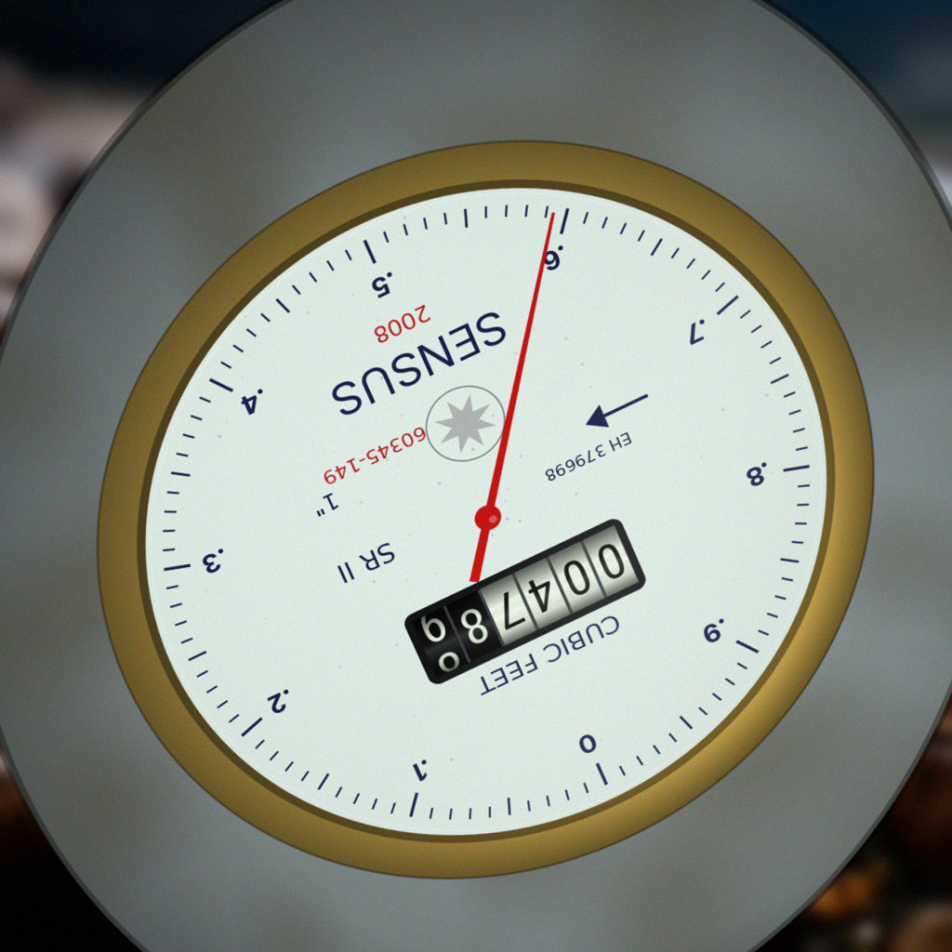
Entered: 4788.59 ft³
